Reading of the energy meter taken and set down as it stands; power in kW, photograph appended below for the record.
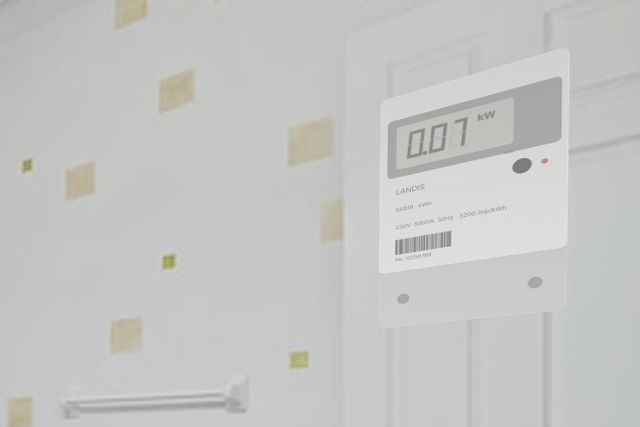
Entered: 0.07 kW
